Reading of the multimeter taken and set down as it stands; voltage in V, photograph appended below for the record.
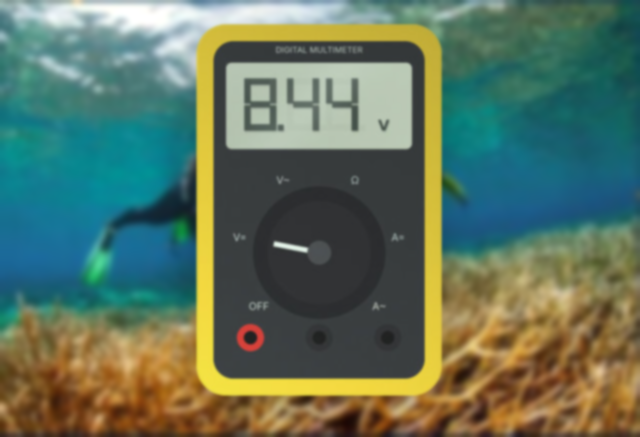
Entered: 8.44 V
